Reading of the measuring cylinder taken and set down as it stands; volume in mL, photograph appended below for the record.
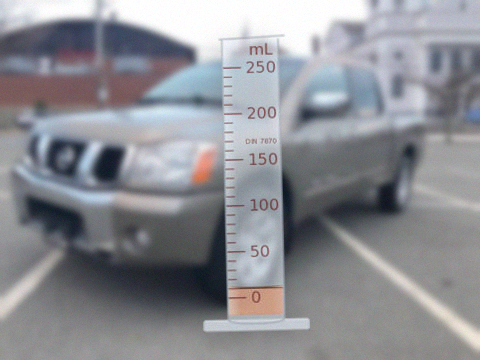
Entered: 10 mL
